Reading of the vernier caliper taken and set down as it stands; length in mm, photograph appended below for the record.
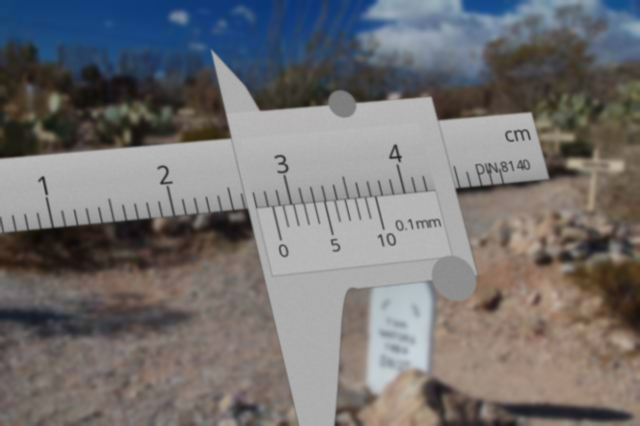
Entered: 28.4 mm
